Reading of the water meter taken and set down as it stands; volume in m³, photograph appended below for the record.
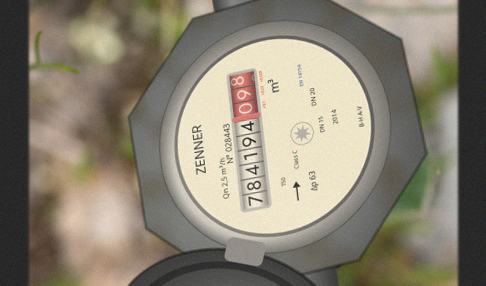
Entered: 784194.098 m³
